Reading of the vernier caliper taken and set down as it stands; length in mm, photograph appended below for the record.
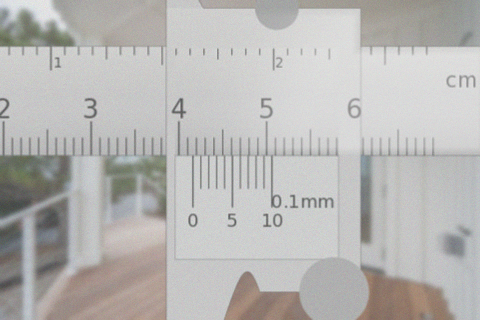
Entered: 41.6 mm
